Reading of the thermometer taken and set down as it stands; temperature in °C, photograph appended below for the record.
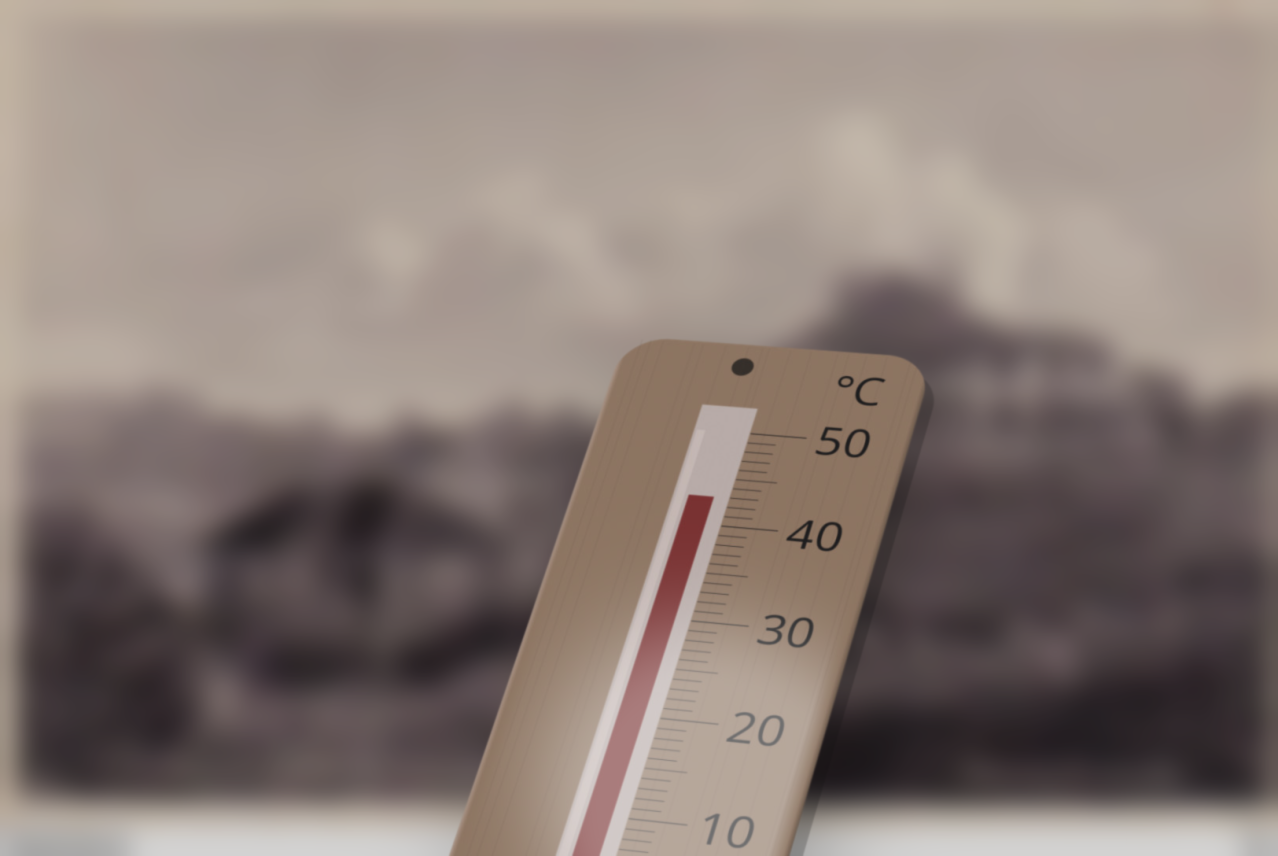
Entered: 43 °C
